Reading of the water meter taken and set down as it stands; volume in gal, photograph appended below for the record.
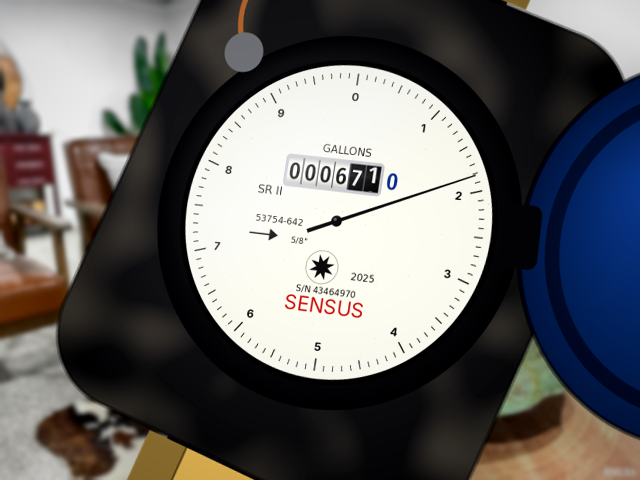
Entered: 6711.8 gal
